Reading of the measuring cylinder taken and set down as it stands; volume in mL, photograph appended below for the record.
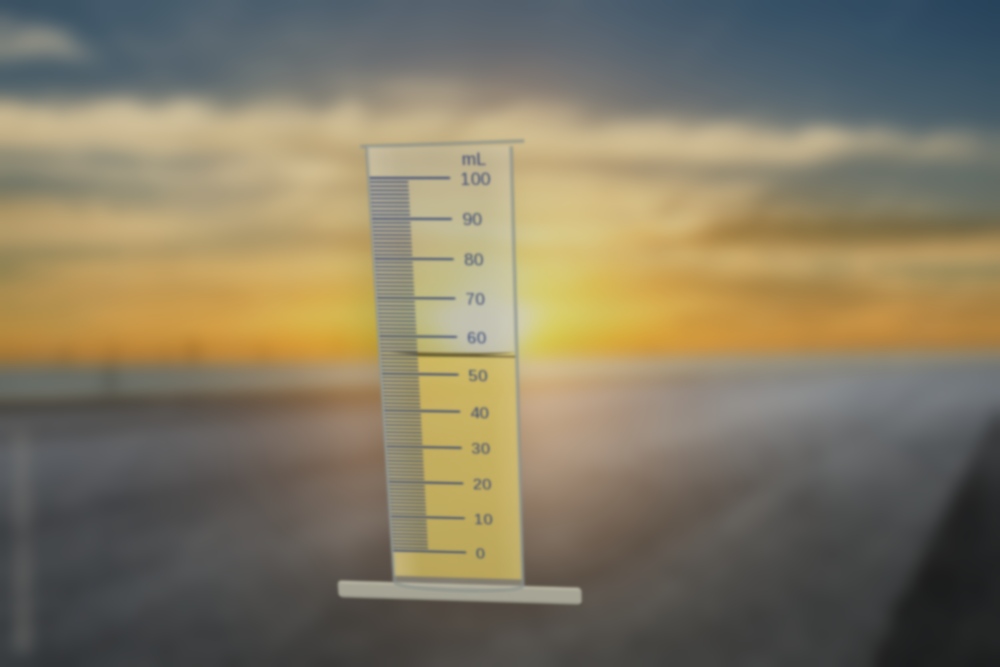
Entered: 55 mL
